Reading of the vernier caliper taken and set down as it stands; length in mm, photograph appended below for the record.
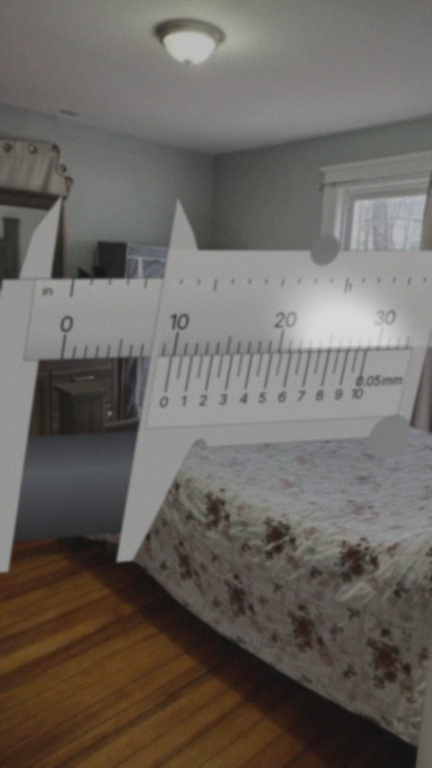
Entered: 9.8 mm
